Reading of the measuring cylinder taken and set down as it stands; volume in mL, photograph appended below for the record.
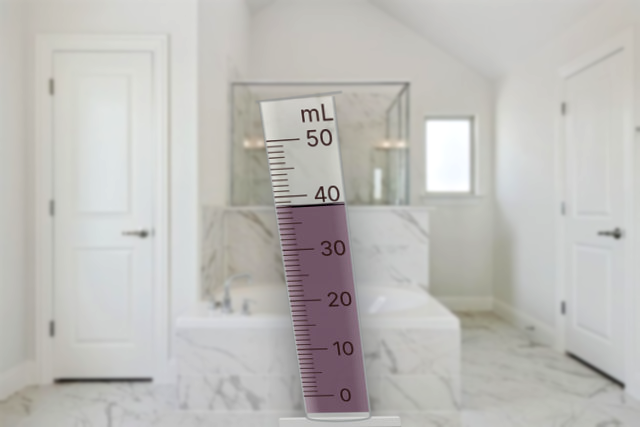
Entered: 38 mL
